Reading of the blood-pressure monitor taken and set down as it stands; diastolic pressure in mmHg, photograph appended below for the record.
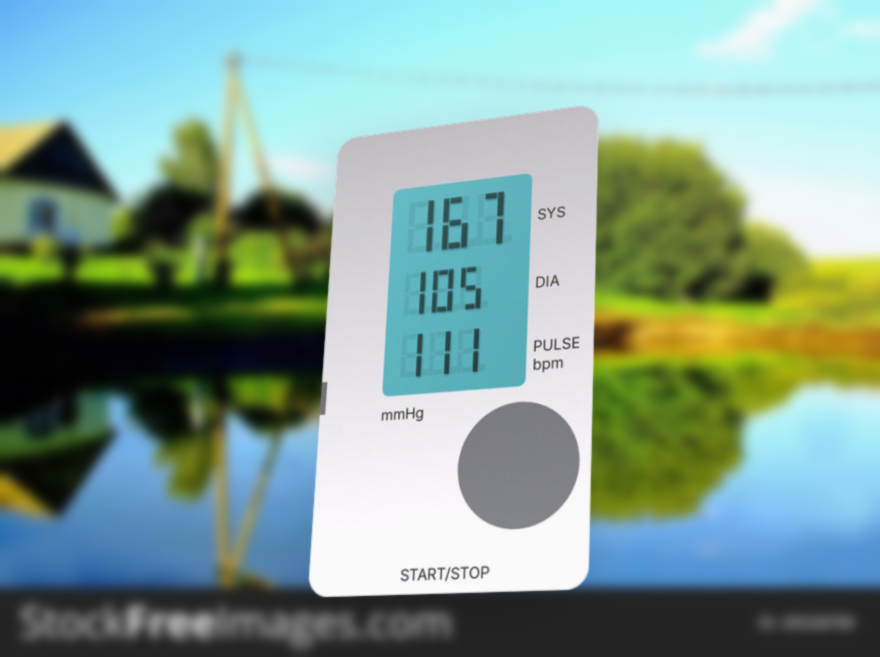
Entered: 105 mmHg
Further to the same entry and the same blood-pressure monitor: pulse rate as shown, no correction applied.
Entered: 111 bpm
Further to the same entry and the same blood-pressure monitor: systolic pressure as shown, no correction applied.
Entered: 167 mmHg
